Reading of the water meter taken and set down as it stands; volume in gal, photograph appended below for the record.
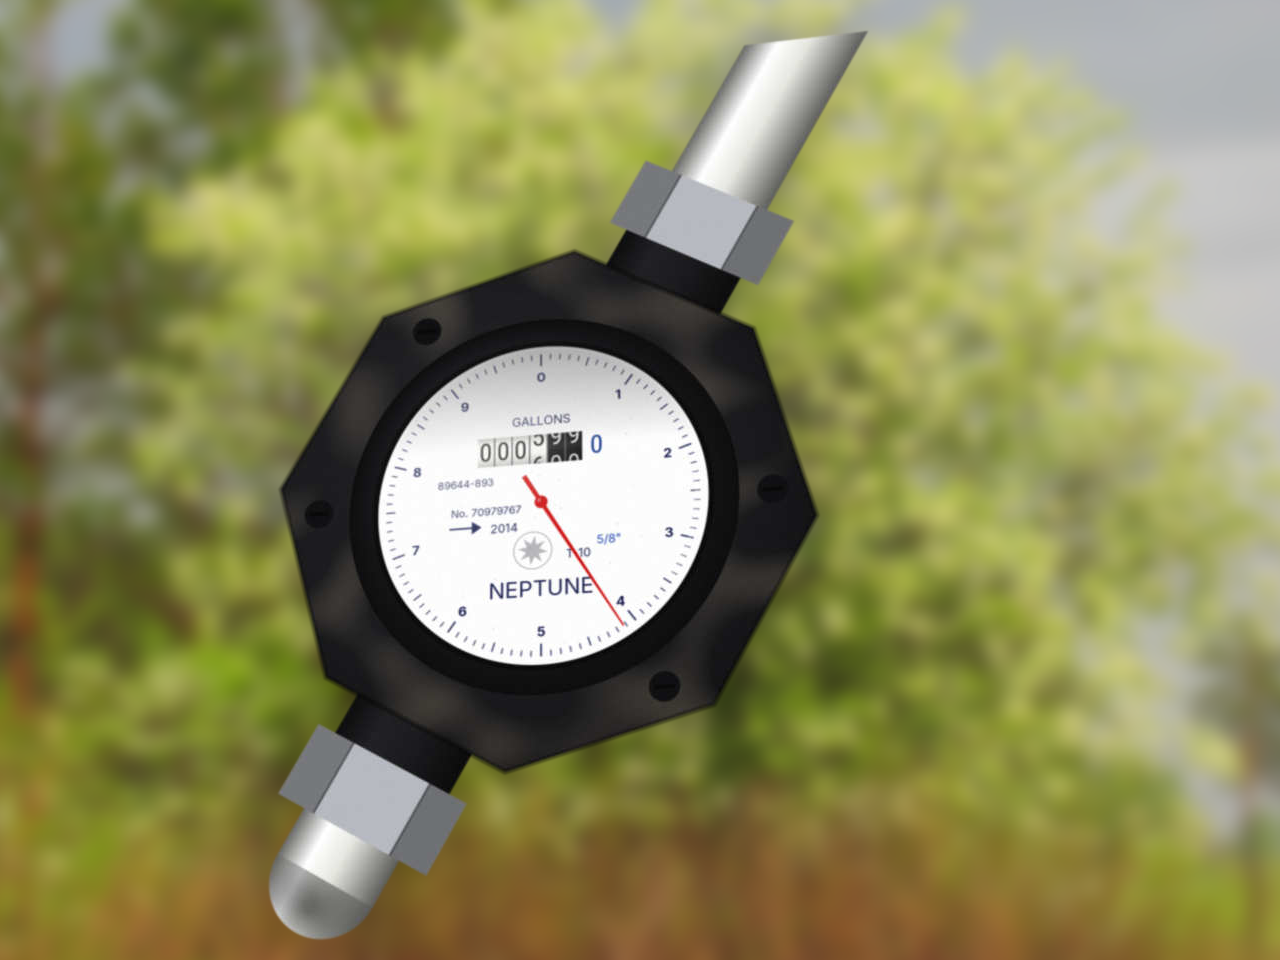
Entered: 5994.1 gal
